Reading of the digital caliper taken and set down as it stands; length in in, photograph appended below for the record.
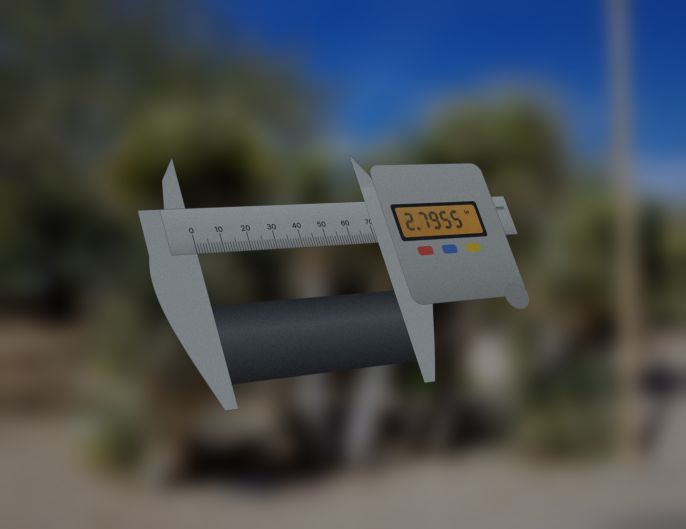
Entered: 2.7955 in
